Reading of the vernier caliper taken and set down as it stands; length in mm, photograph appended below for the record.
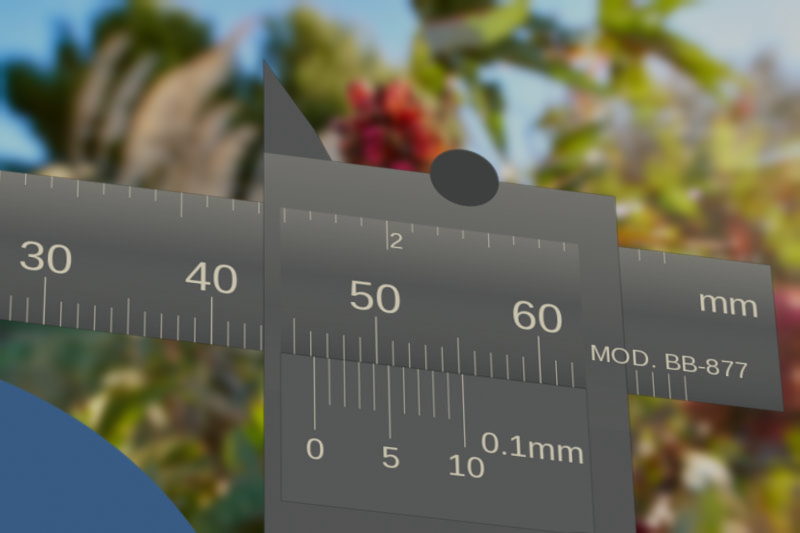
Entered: 46.2 mm
